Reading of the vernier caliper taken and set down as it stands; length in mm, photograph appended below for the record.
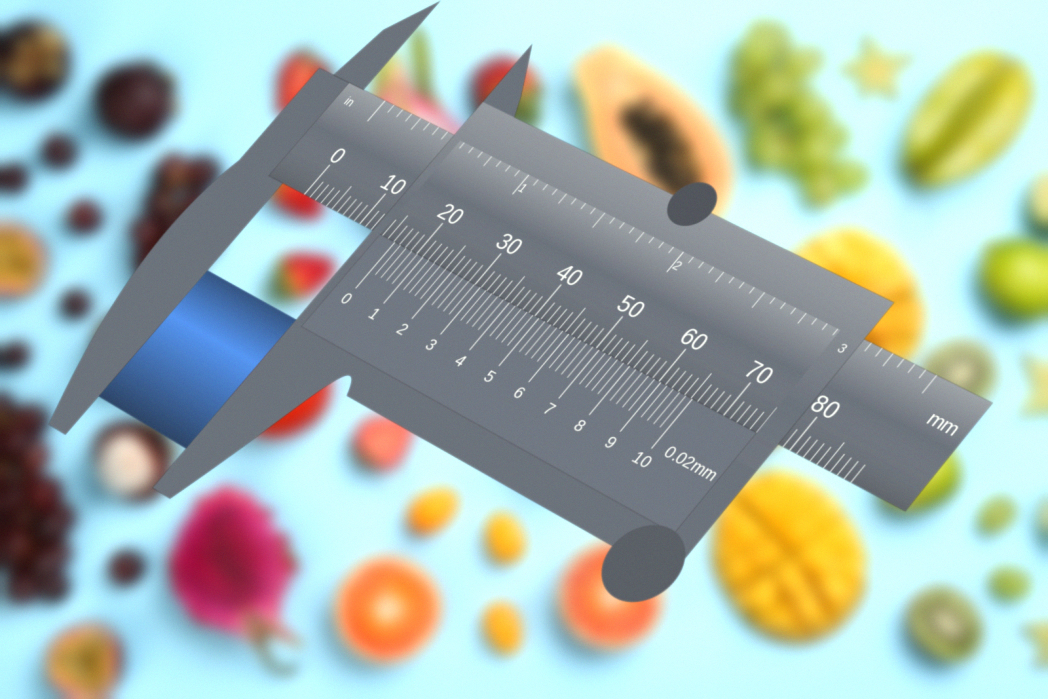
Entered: 16.2 mm
